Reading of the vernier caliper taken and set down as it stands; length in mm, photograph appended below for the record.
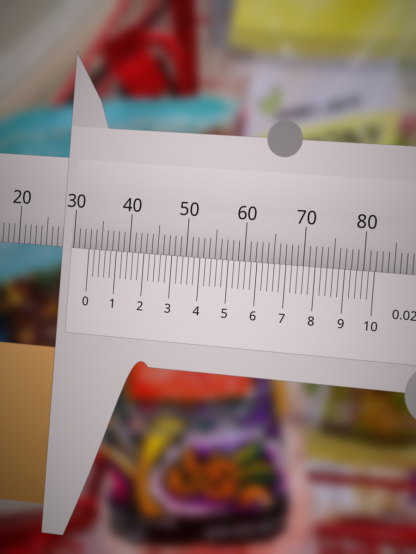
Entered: 32.8 mm
